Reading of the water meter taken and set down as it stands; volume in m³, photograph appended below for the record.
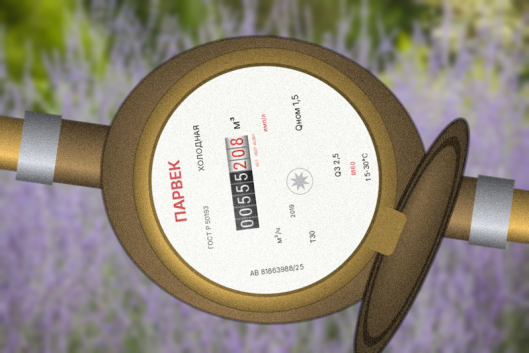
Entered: 555.208 m³
